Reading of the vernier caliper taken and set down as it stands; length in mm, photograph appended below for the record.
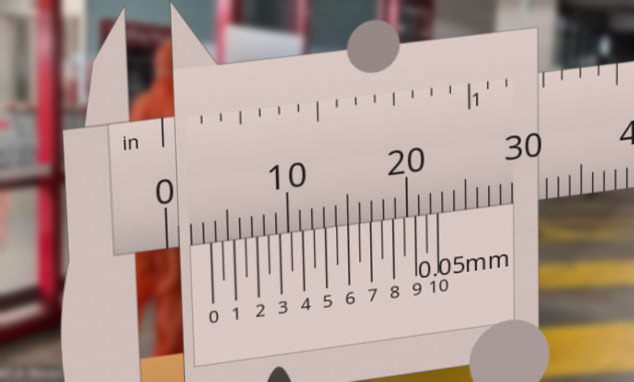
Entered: 3.6 mm
